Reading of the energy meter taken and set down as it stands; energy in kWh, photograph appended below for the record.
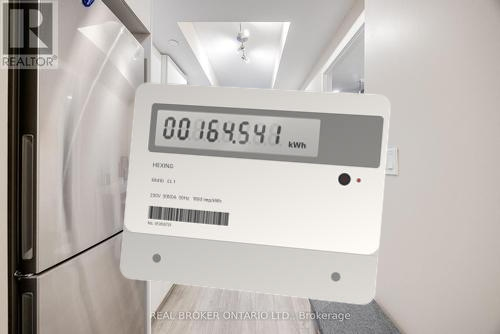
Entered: 164.541 kWh
